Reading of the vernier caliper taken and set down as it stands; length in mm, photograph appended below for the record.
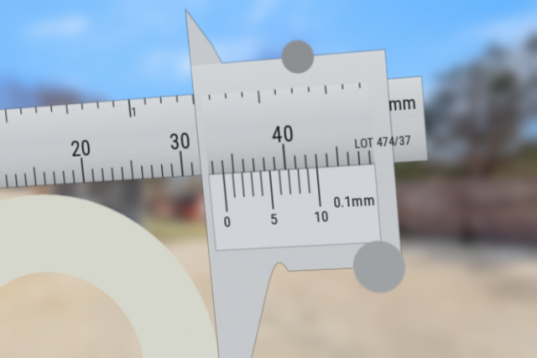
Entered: 34.0 mm
